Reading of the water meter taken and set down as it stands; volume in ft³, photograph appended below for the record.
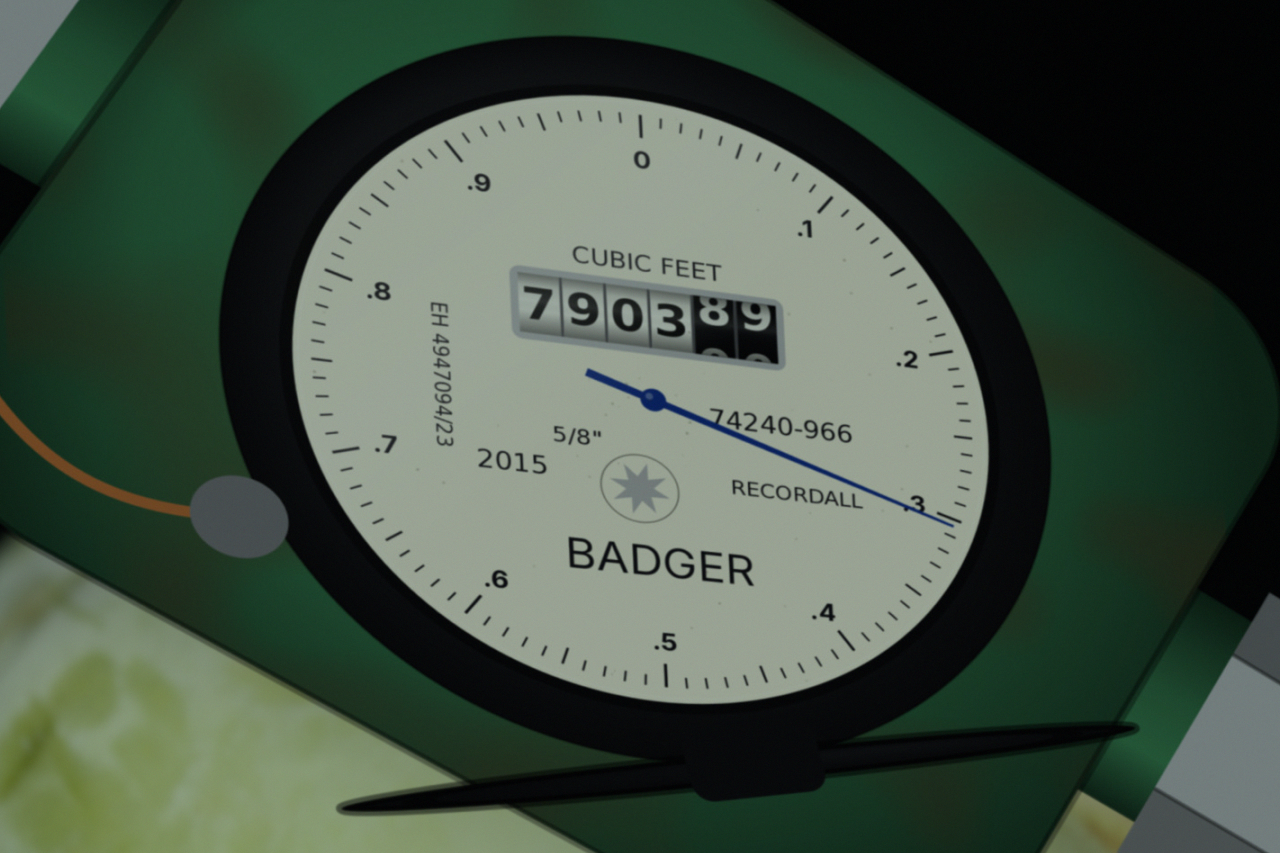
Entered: 790389.30 ft³
